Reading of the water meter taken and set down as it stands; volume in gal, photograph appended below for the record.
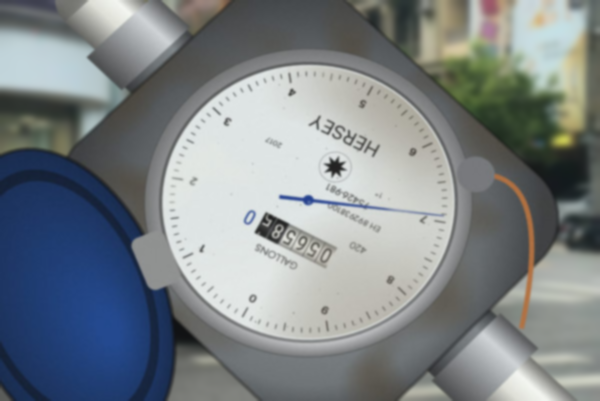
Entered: 565846.9 gal
